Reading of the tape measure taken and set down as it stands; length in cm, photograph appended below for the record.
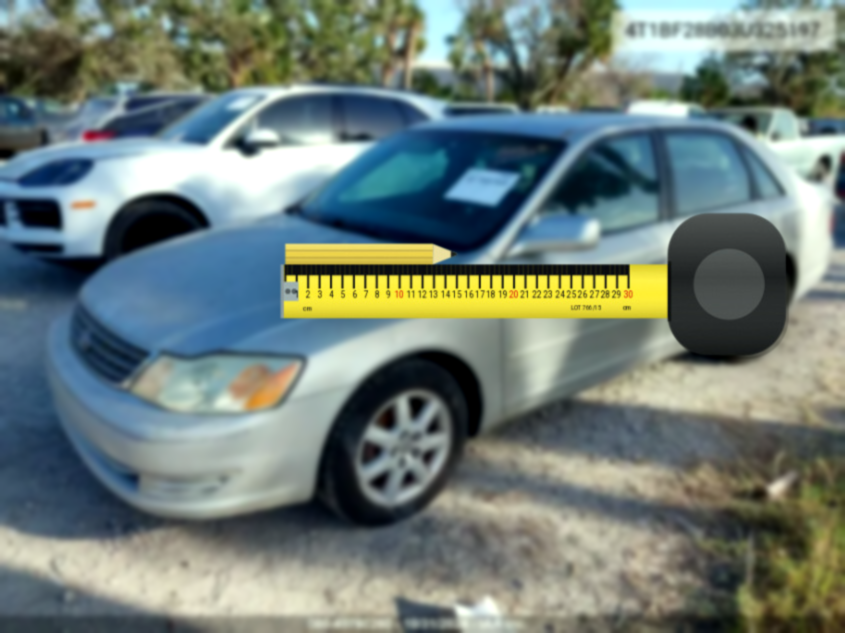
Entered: 15 cm
